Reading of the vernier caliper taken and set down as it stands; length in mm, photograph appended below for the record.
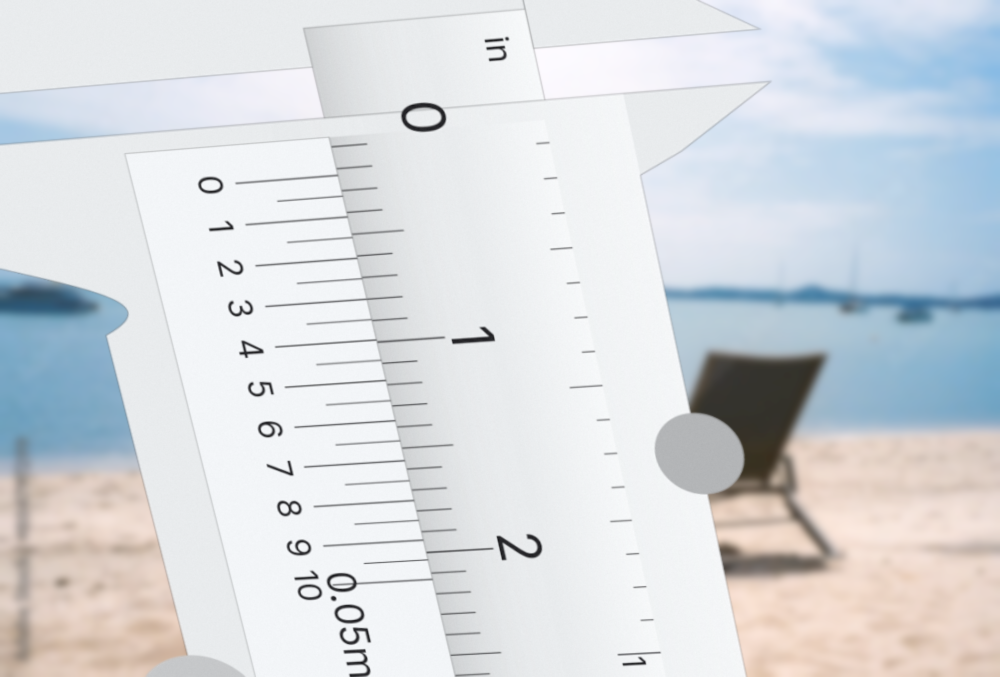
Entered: 2.3 mm
